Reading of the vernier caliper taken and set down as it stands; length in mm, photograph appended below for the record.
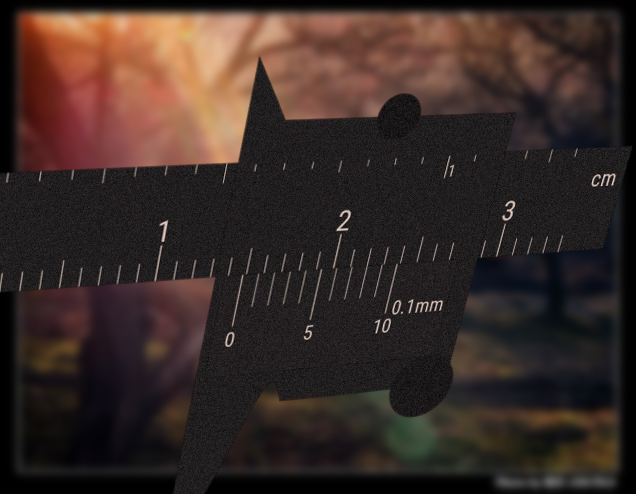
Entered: 14.8 mm
